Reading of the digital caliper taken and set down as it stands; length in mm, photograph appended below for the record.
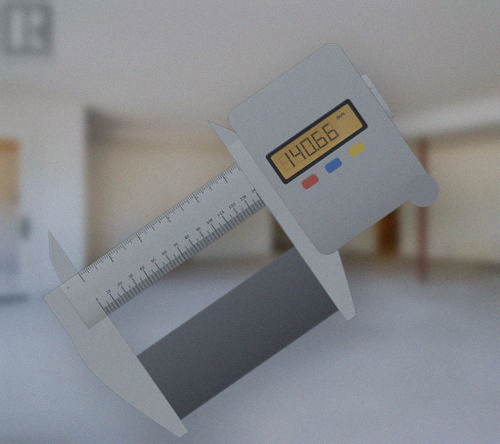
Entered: 140.66 mm
